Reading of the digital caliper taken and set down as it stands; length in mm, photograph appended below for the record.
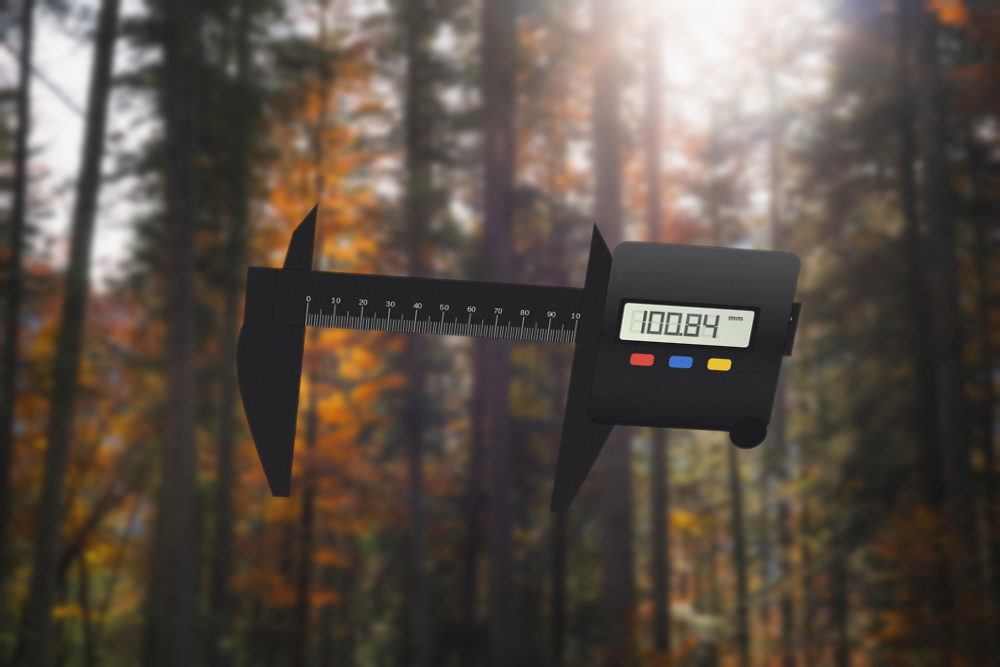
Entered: 100.84 mm
